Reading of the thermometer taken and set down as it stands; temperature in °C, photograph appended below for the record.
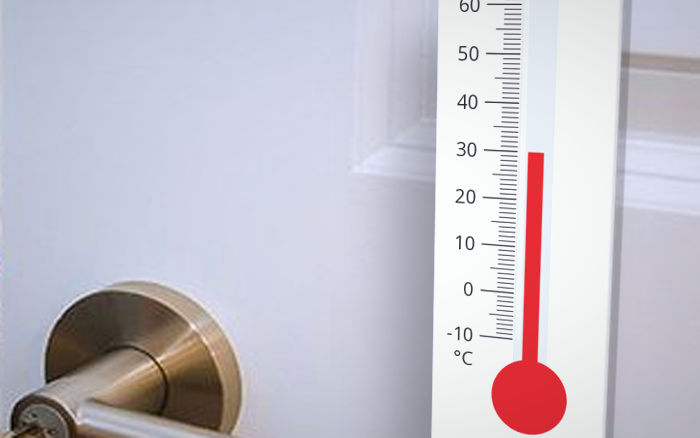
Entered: 30 °C
